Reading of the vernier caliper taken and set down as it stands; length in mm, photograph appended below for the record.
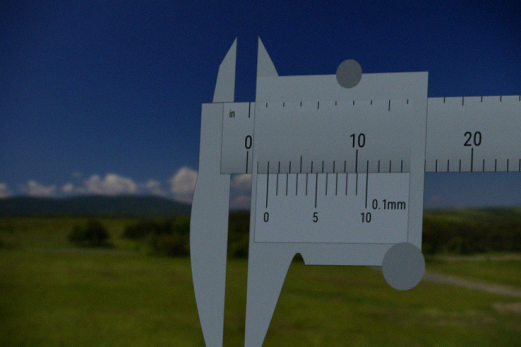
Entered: 2.0 mm
